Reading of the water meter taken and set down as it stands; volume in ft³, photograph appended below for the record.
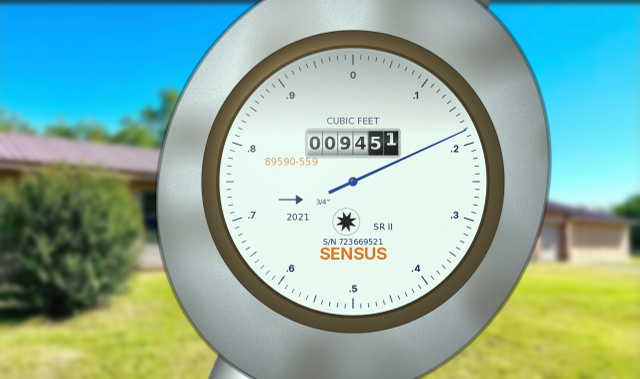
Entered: 9451.18 ft³
